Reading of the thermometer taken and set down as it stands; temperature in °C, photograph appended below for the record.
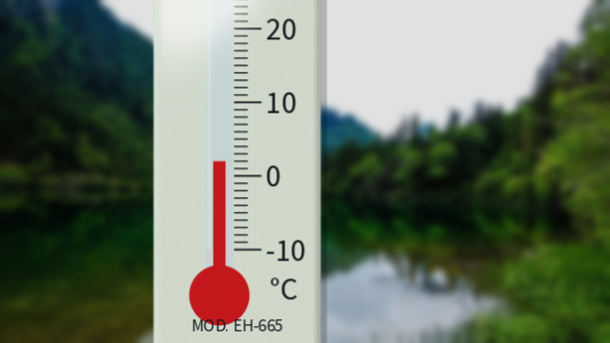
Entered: 2 °C
